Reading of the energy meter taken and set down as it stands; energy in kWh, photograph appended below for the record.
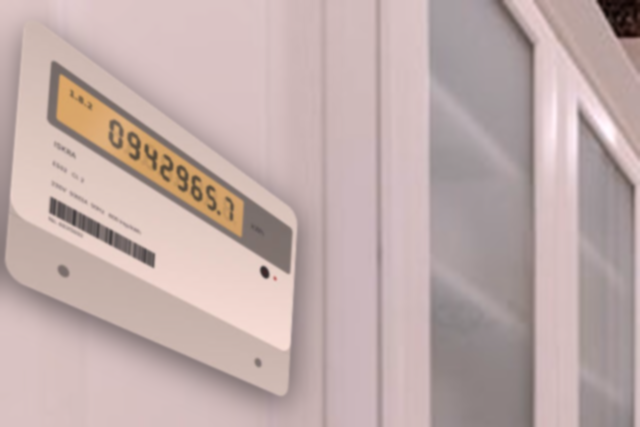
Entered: 942965.7 kWh
